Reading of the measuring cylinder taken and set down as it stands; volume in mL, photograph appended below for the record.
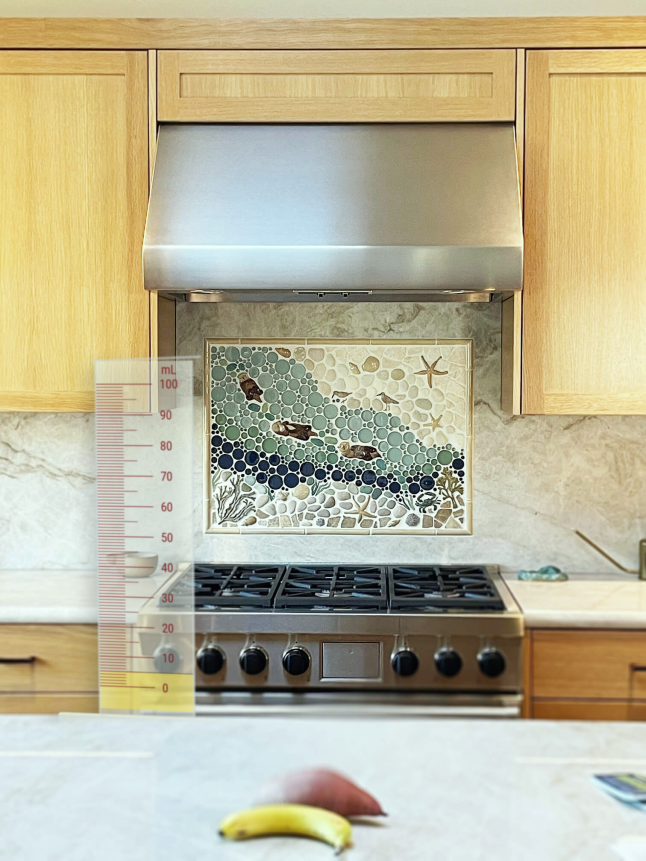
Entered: 5 mL
